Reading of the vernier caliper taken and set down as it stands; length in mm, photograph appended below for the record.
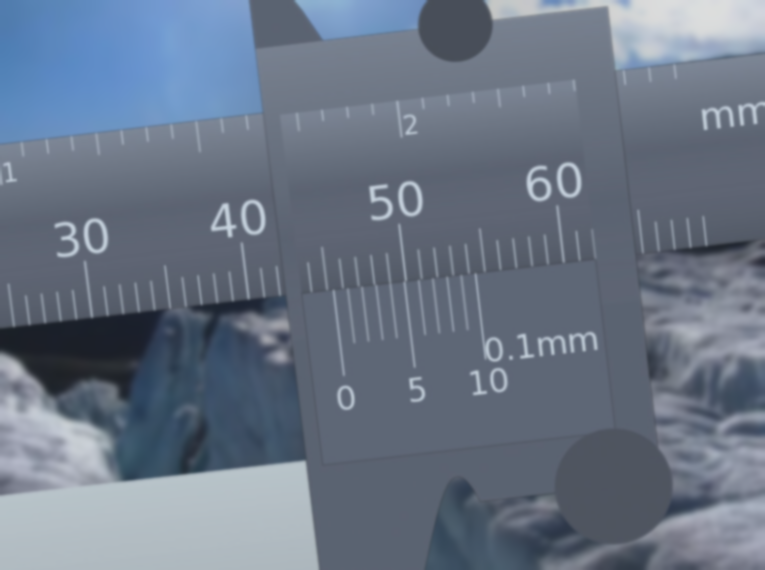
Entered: 45.4 mm
